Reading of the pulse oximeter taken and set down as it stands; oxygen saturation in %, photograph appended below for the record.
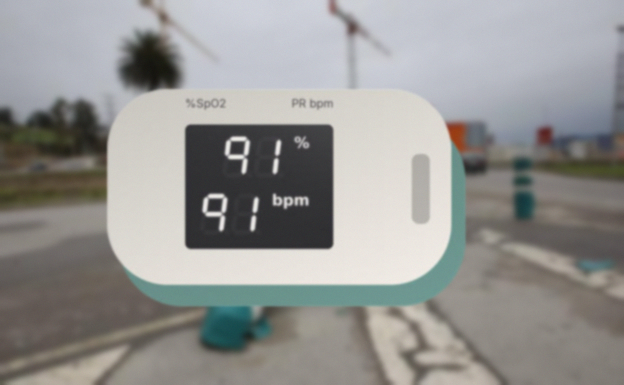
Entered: 91 %
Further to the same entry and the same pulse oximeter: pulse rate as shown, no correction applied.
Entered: 91 bpm
